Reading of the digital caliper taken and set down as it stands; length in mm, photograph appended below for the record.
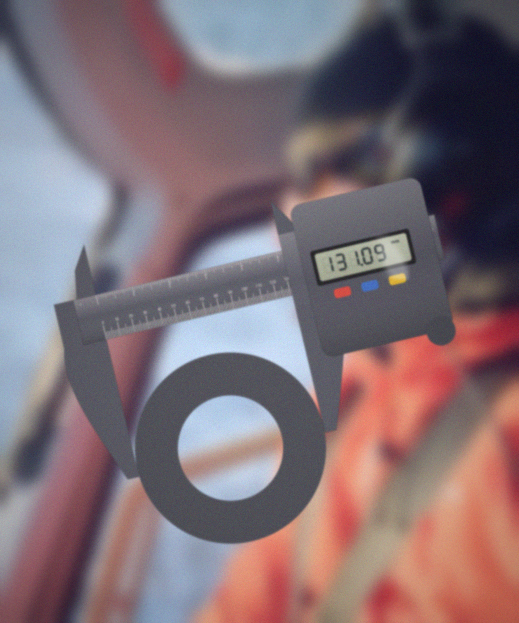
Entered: 131.09 mm
